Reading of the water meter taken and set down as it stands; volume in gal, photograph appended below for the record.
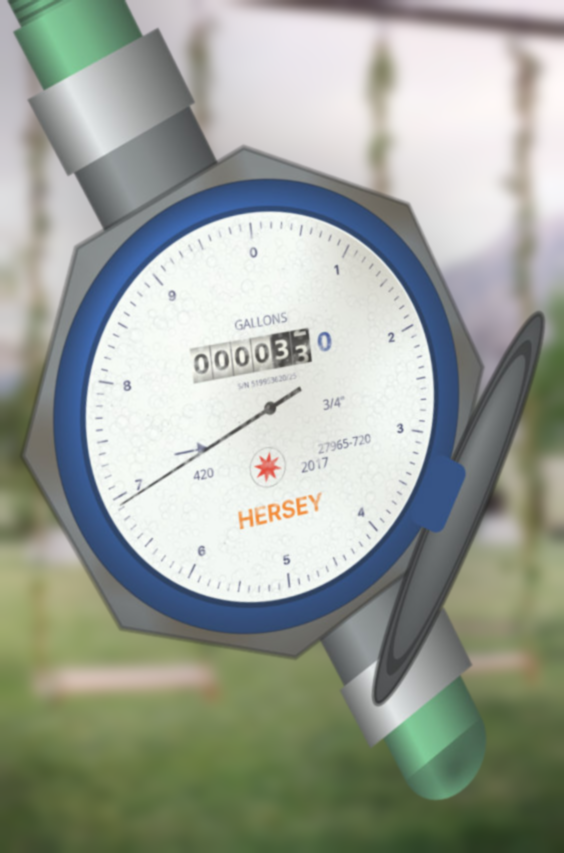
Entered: 326.9 gal
